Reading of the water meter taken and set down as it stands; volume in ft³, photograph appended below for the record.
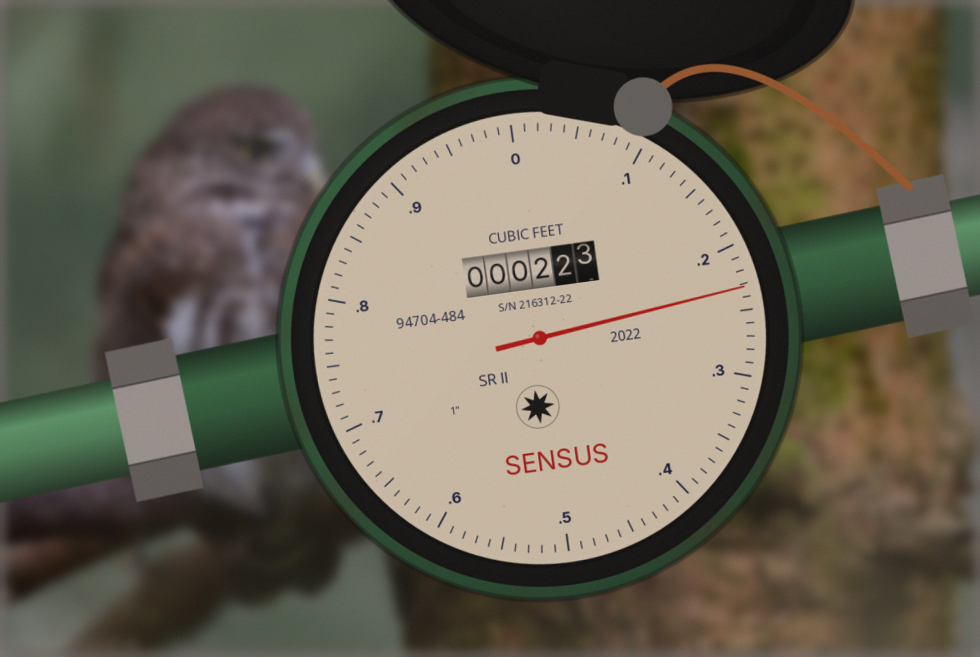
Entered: 223.23 ft³
